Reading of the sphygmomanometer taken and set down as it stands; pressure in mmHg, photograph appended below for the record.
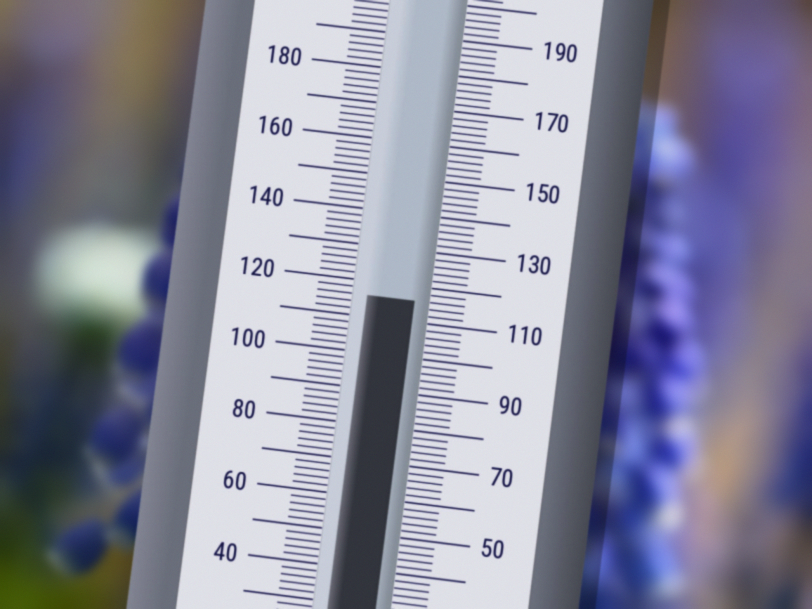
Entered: 116 mmHg
